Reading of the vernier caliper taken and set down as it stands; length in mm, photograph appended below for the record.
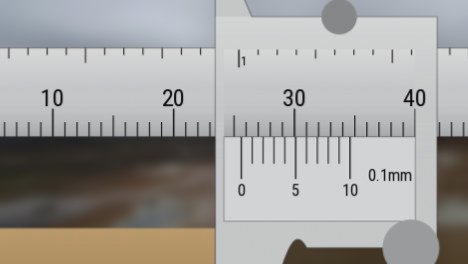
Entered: 25.6 mm
